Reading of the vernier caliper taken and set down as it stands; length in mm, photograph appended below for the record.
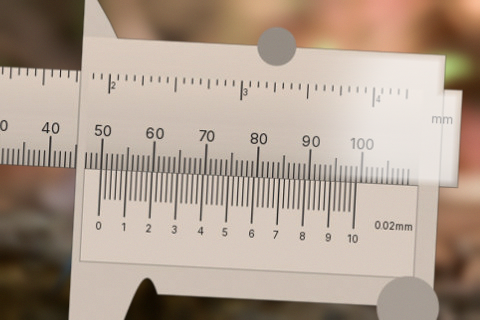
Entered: 50.0 mm
